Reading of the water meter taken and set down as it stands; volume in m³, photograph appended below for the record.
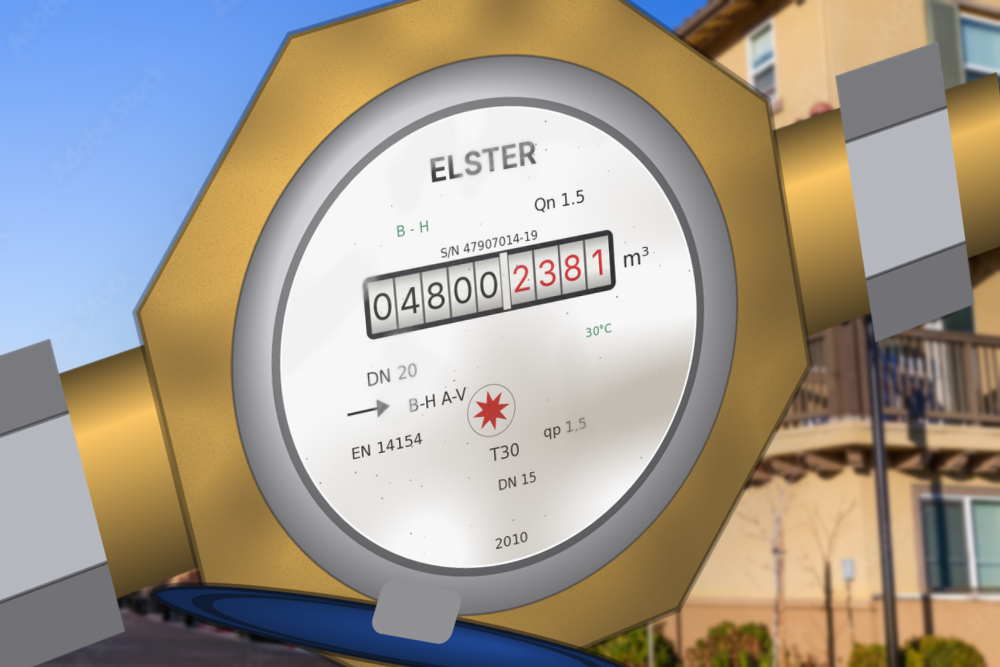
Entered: 4800.2381 m³
